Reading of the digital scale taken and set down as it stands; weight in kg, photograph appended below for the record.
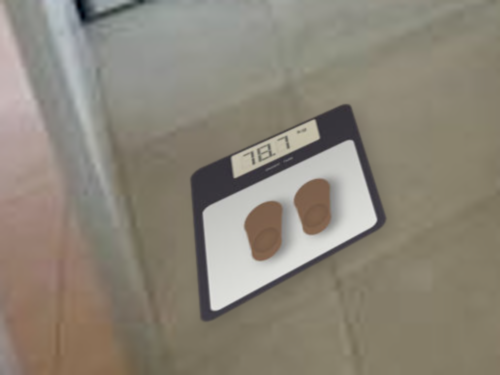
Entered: 78.7 kg
